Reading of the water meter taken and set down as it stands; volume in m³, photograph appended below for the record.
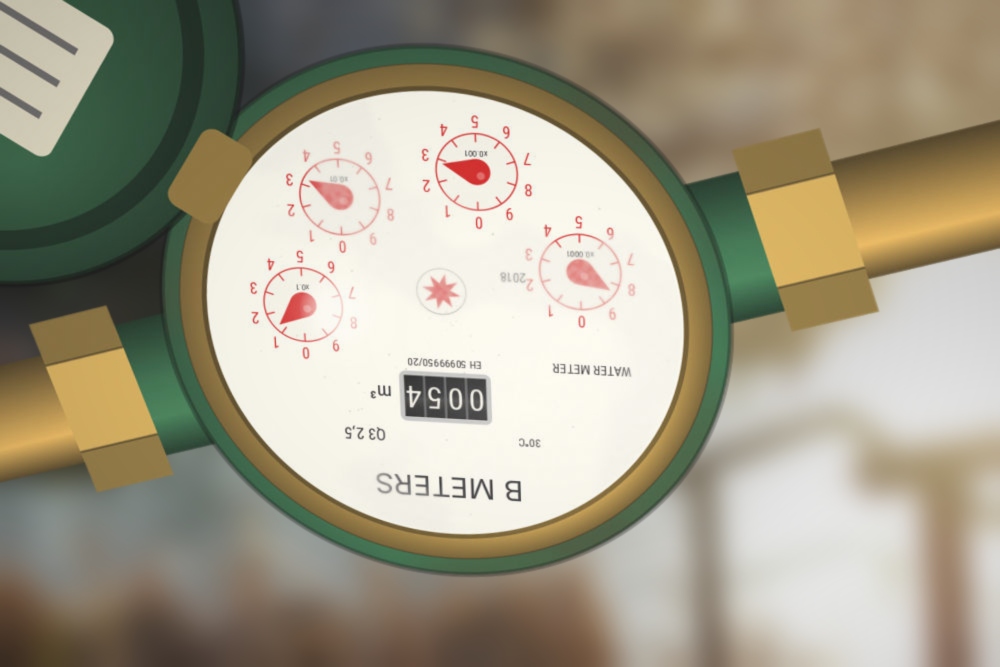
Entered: 54.1328 m³
